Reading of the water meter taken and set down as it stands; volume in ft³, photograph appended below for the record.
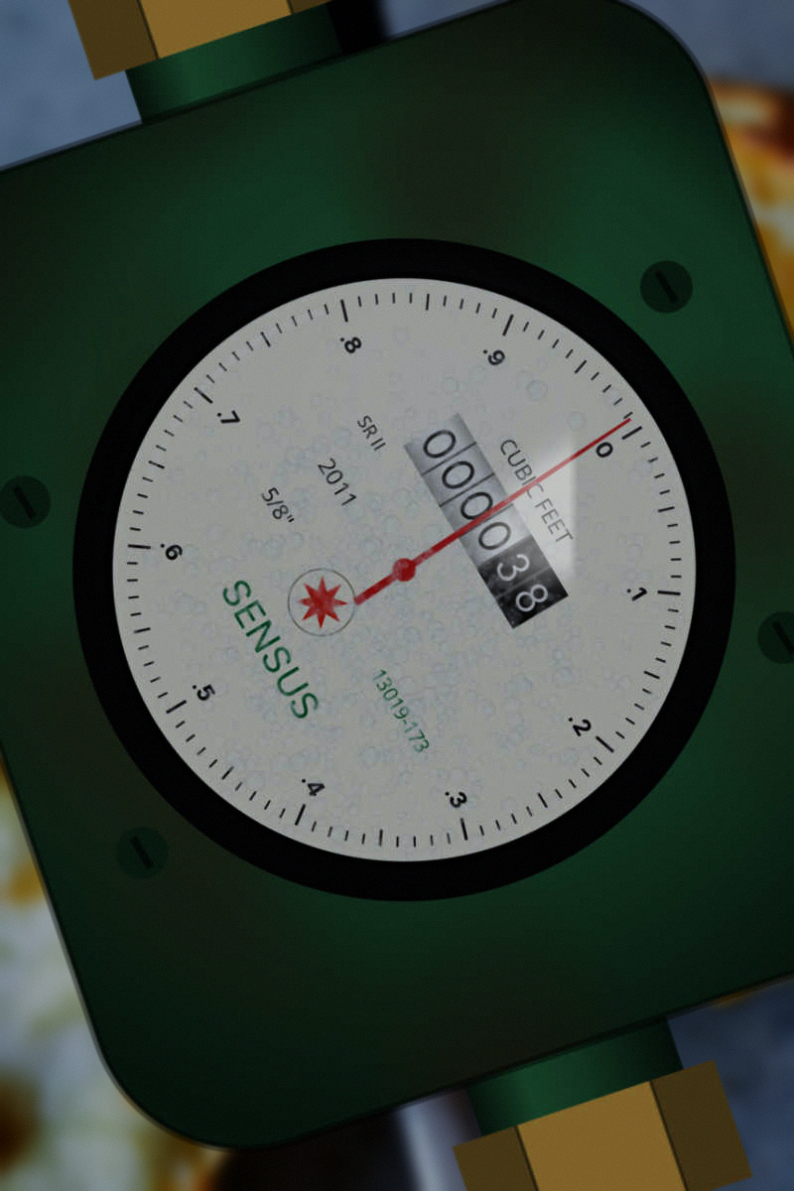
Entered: 37.99 ft³
